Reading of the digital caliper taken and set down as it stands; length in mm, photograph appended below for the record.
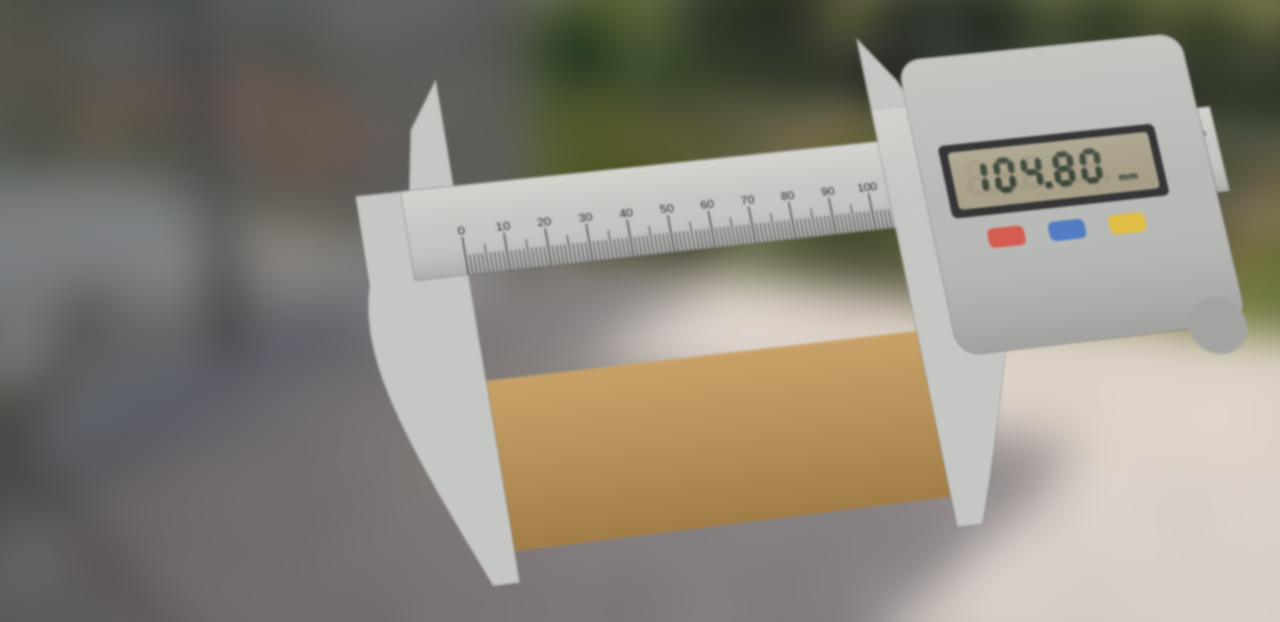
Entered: 104.80 mm
